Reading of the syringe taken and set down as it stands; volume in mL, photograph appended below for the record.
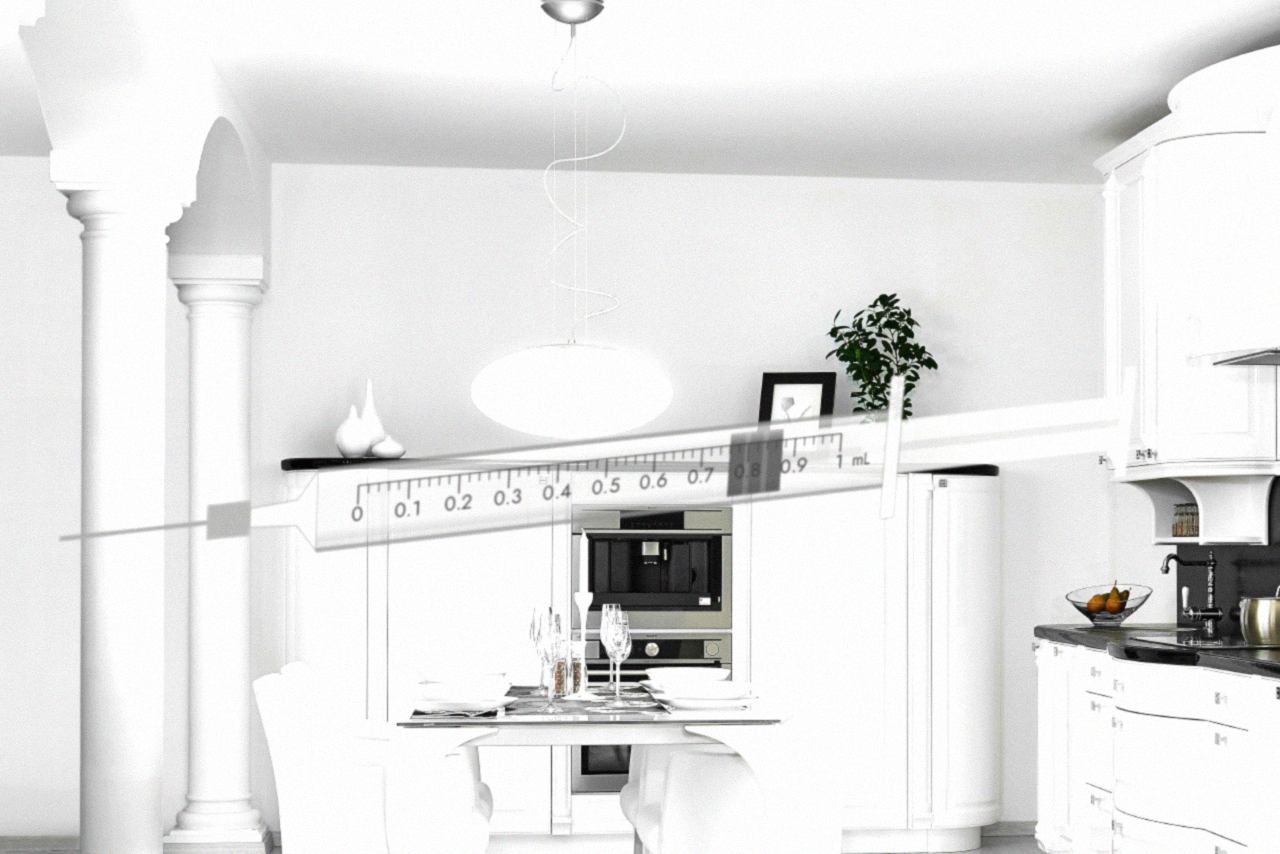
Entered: 0.76 mL
